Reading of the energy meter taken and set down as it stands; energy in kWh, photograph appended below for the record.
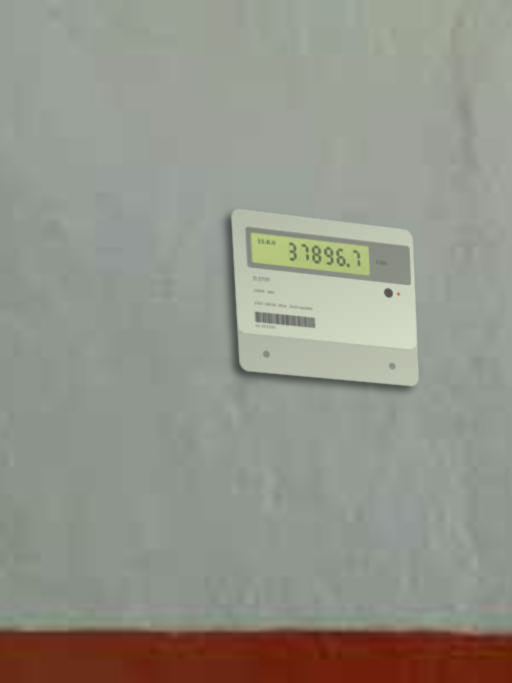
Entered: 37896.7 kWh
